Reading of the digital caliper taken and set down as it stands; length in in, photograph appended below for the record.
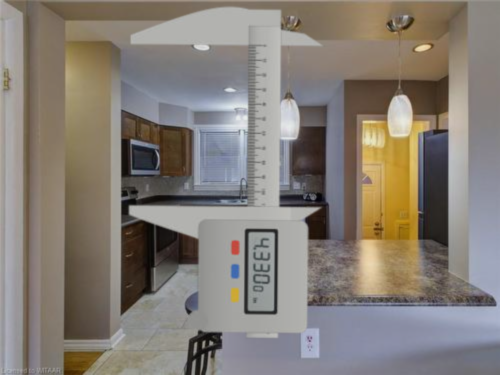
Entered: 4.3300 in
